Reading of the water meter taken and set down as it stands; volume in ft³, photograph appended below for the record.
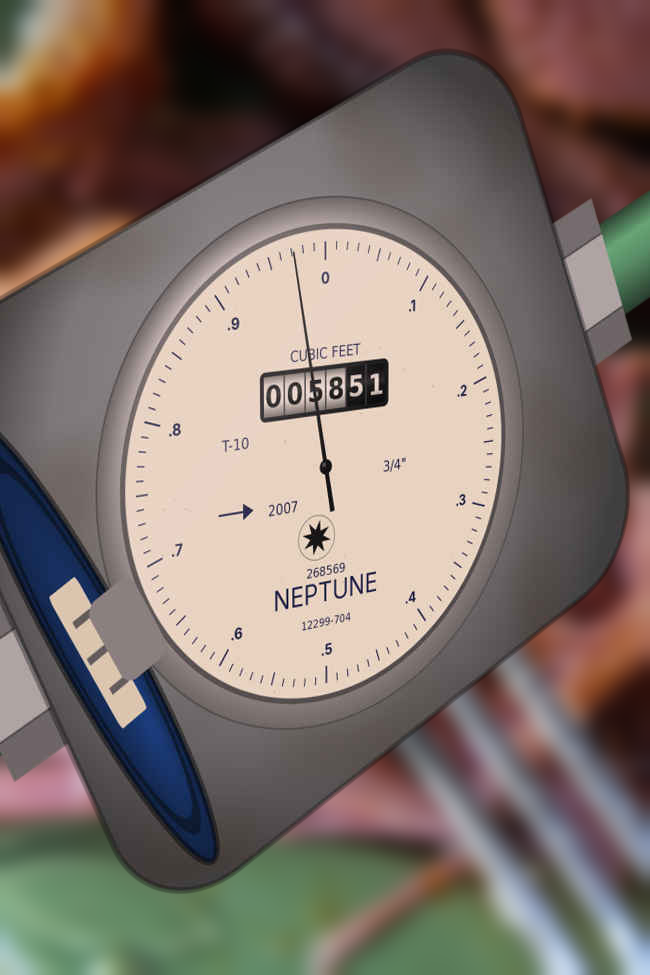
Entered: 5850.97 ft³
